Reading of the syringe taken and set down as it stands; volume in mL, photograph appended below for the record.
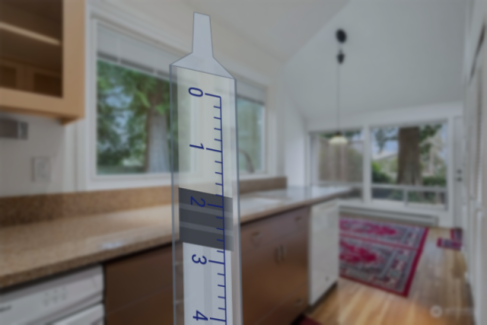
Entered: 1.8 mL
